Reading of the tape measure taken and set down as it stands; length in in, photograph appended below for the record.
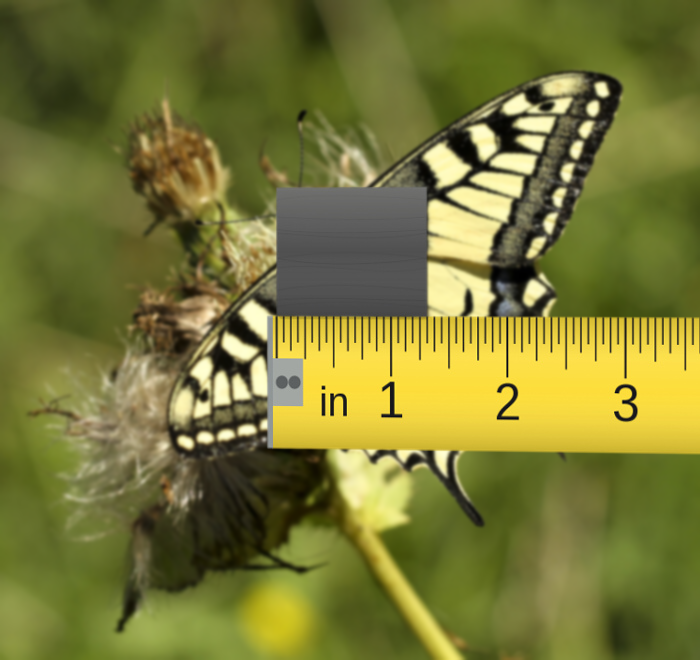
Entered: 1.3125 in
